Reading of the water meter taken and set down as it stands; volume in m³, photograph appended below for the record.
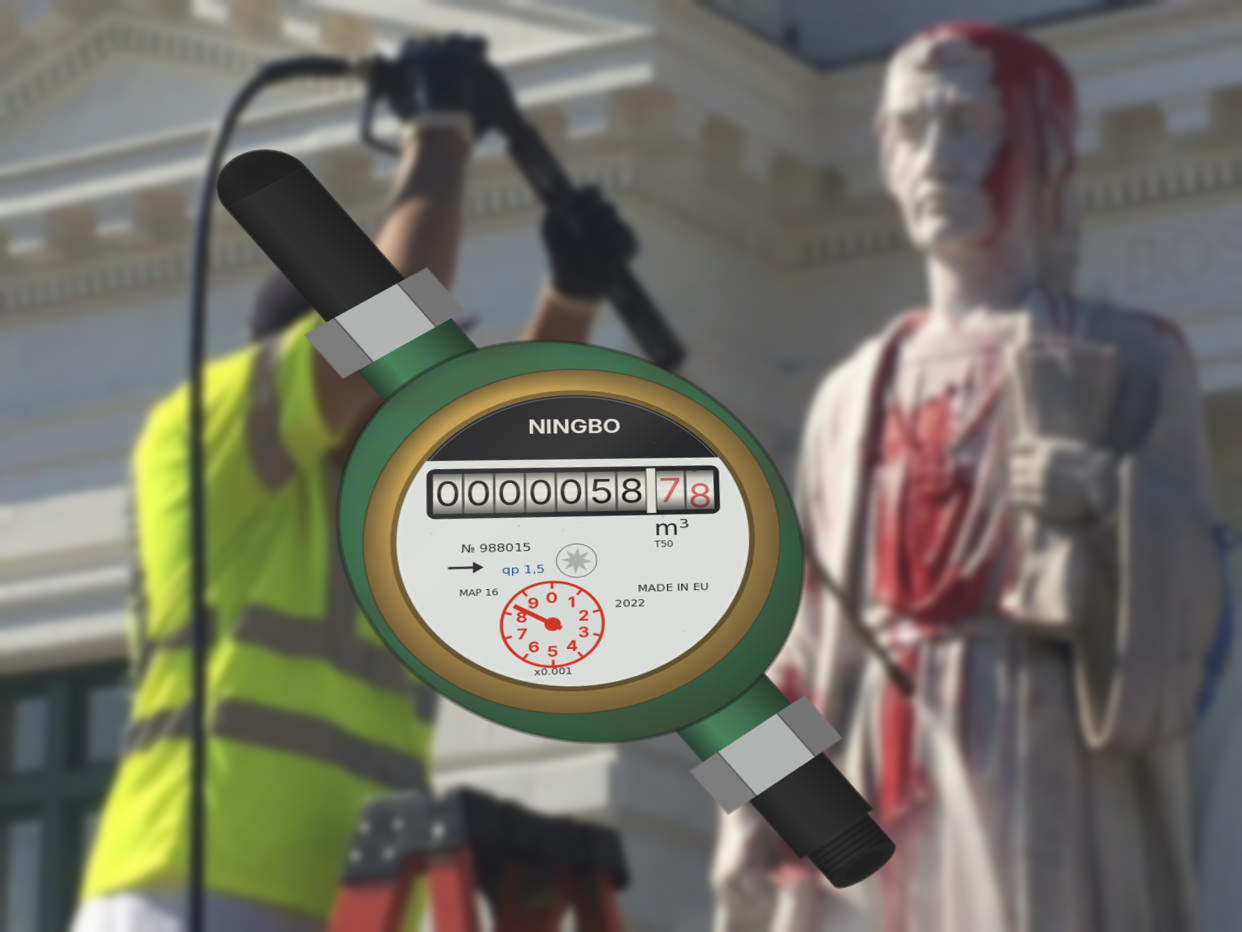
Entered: 58.778 m³
